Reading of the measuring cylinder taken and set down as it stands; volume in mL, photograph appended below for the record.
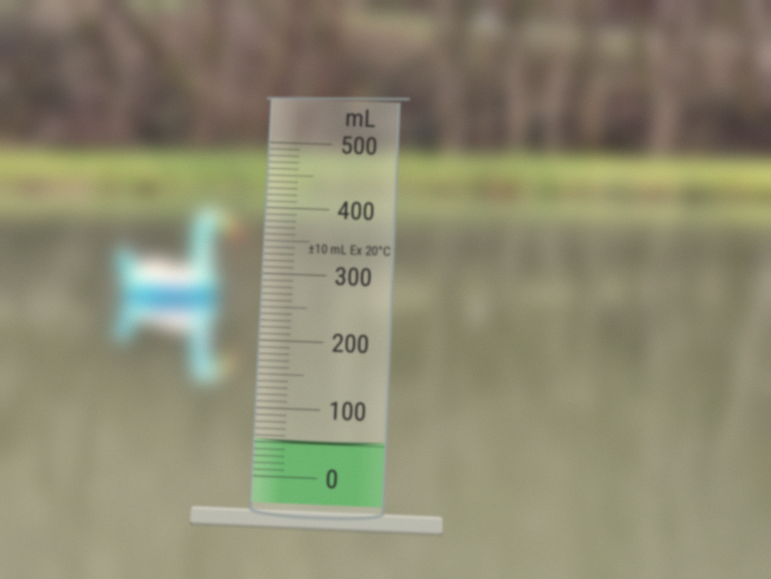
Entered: 50 mL
